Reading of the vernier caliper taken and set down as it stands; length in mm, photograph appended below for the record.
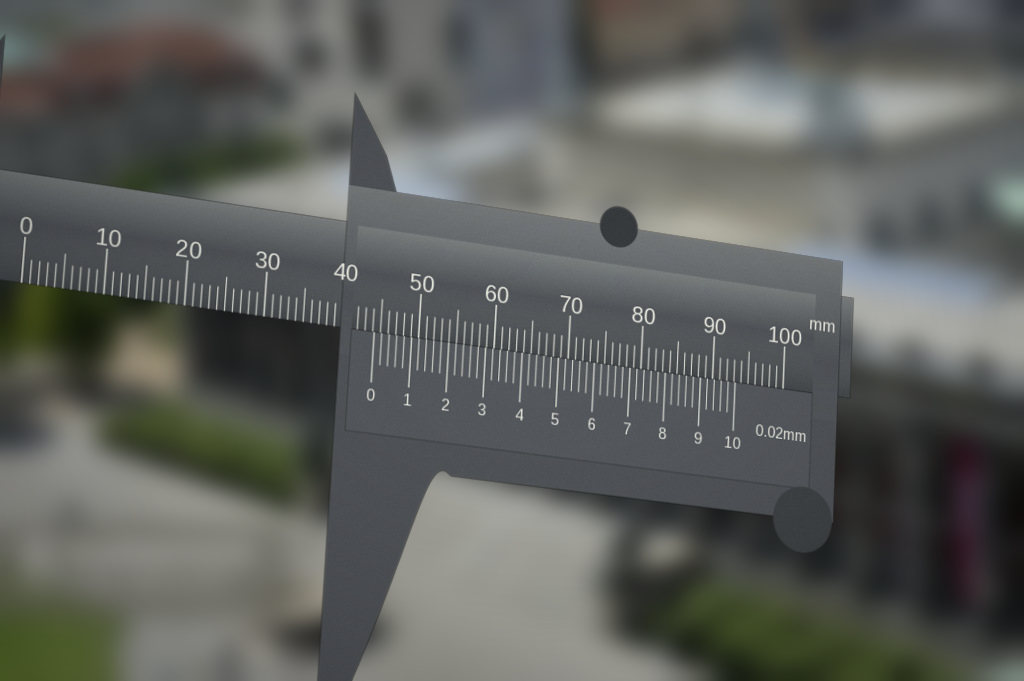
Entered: 44.2 mm
